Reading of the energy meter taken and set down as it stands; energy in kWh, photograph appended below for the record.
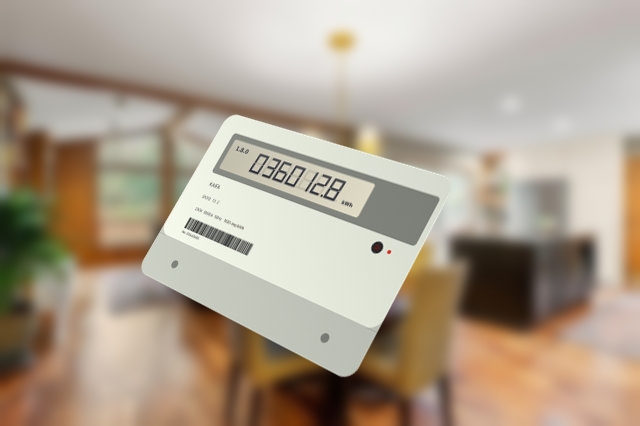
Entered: 36012.8 kWh
